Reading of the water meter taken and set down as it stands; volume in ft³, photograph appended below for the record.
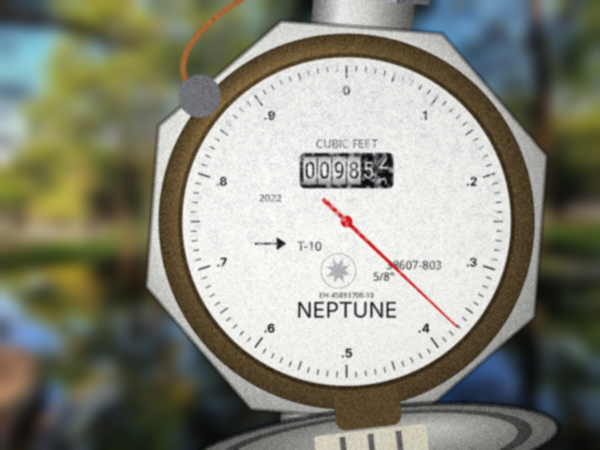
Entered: 9852.37 ft³
